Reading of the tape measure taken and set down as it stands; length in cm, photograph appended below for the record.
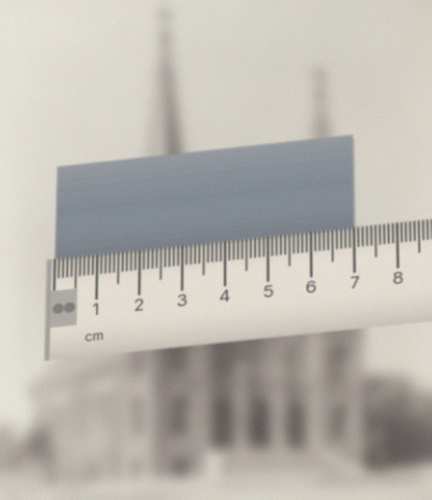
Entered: 7 cm
